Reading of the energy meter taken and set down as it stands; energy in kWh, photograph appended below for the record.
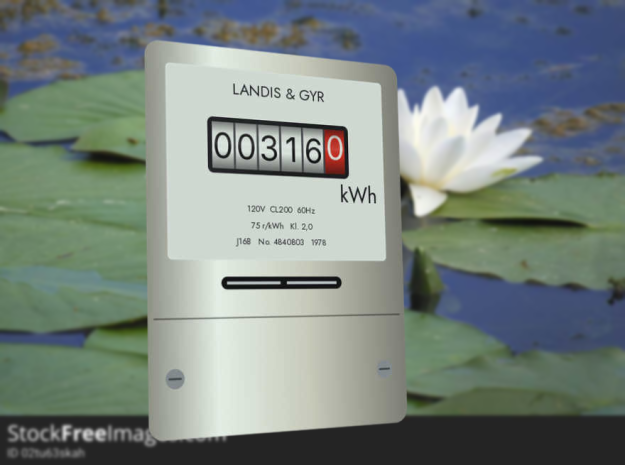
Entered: 316.0 kWh
